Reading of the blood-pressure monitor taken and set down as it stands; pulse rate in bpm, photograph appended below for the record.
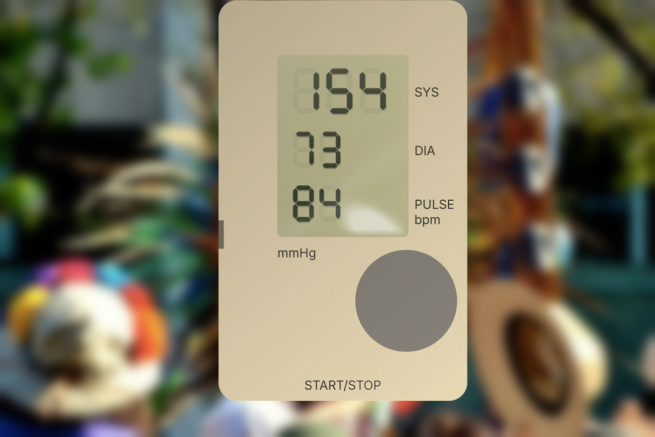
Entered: 84 bpm
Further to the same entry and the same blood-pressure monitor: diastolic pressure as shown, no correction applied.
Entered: 73 mmHg
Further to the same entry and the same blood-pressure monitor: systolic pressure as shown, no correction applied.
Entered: 154 mmHg
